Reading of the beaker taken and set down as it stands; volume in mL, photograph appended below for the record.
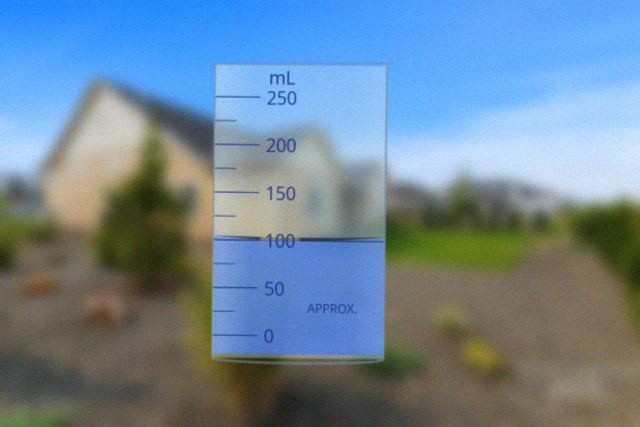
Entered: 100 mL
